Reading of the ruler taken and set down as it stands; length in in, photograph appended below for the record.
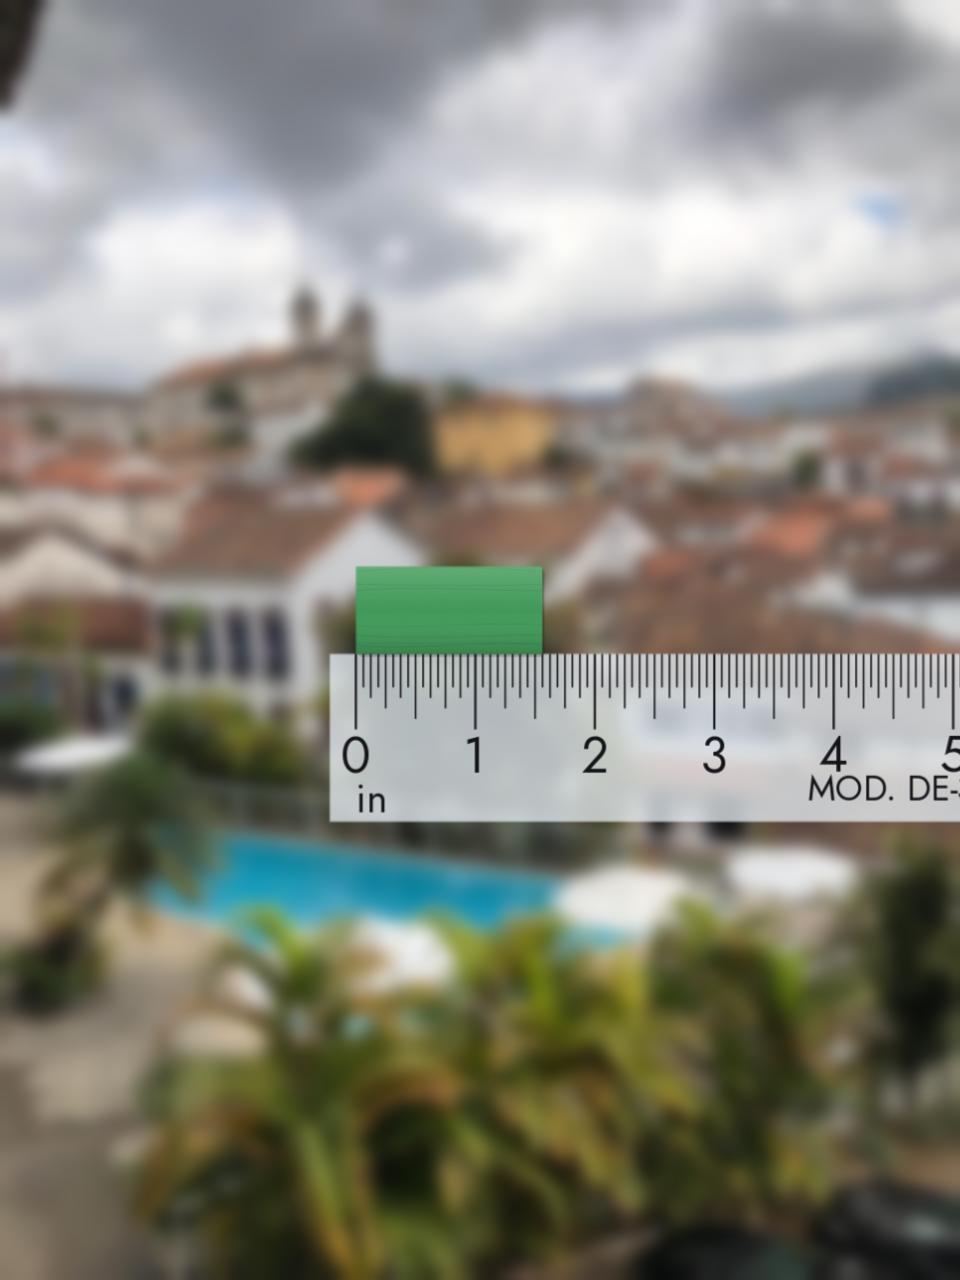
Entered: 1.5625 in
